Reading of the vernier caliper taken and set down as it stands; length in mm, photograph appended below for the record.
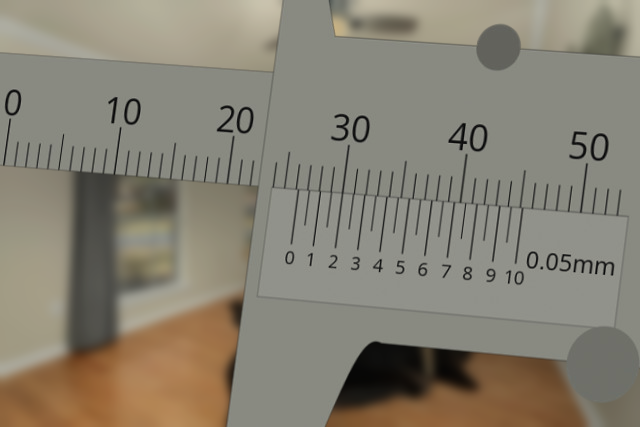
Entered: 26.2 mm
